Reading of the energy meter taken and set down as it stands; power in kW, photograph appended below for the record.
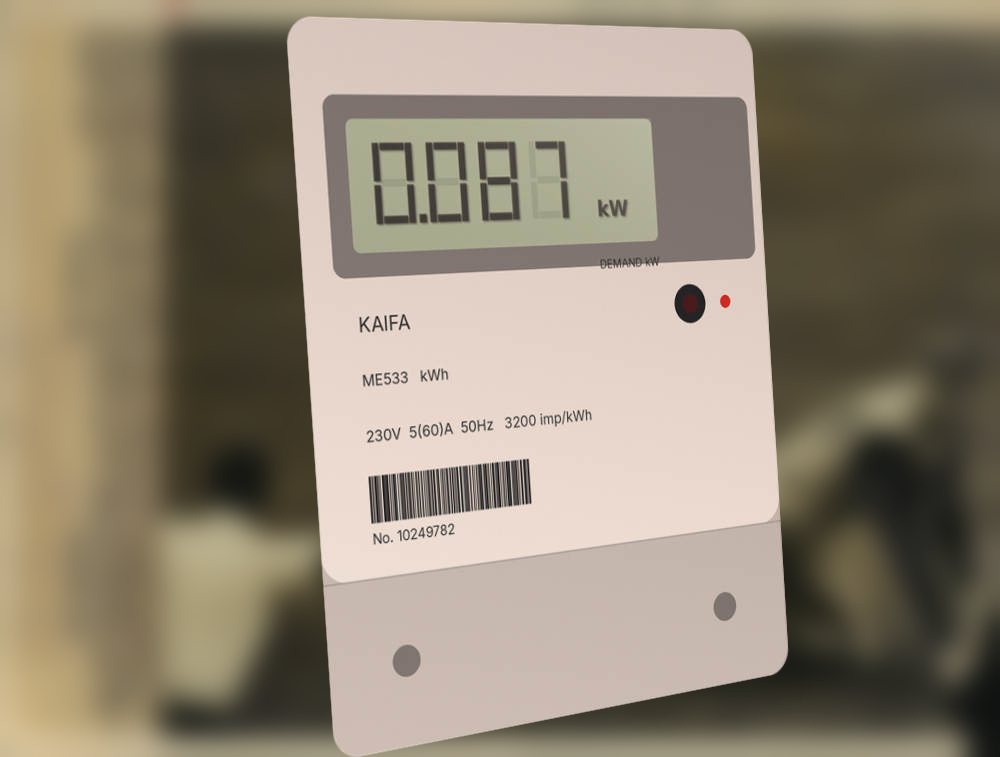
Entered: 0.087 kW
